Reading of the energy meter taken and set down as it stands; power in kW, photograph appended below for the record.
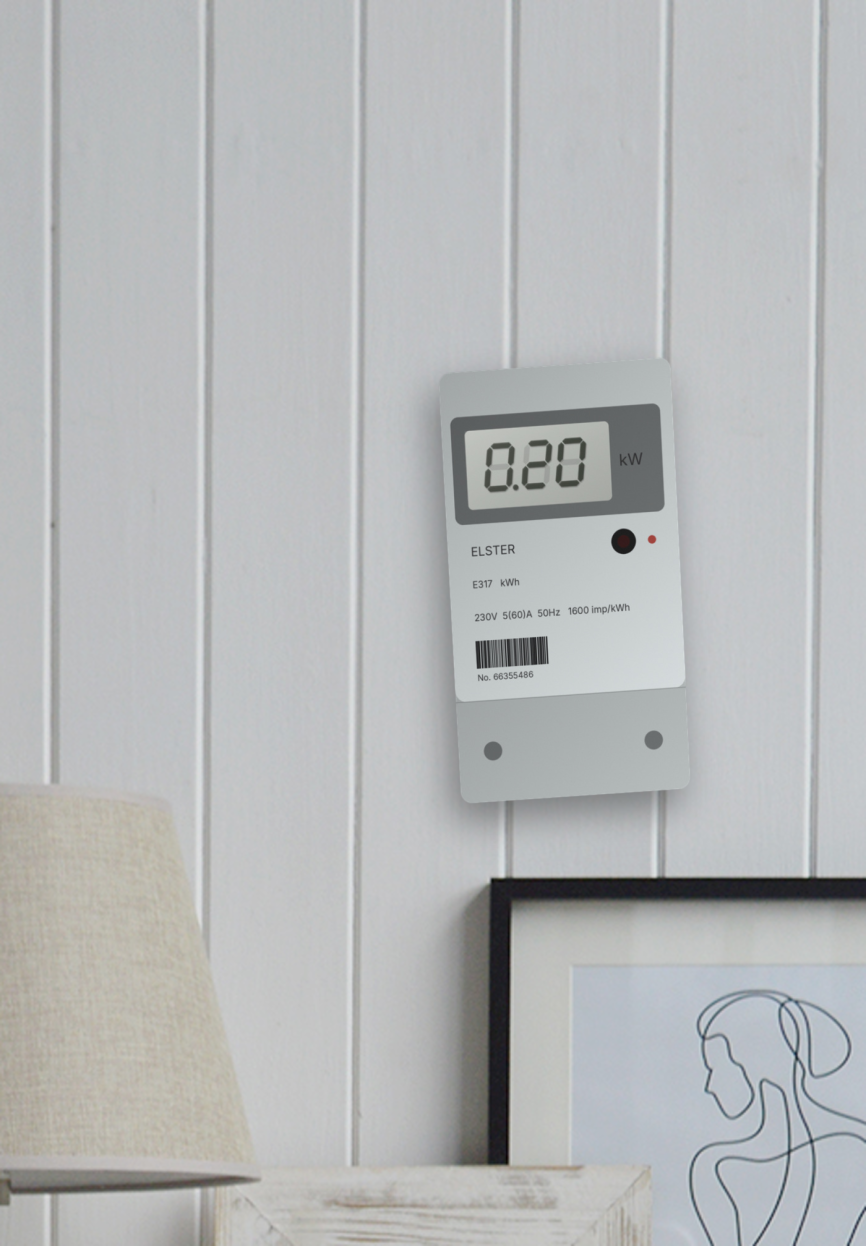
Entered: 0.20 kW
